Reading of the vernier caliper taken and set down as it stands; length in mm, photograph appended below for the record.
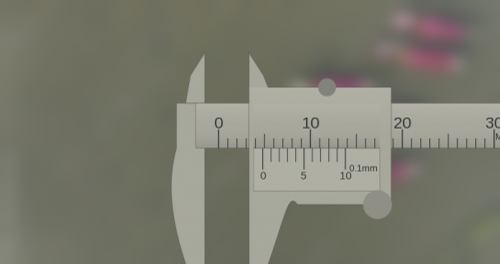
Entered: 4.8 mm
